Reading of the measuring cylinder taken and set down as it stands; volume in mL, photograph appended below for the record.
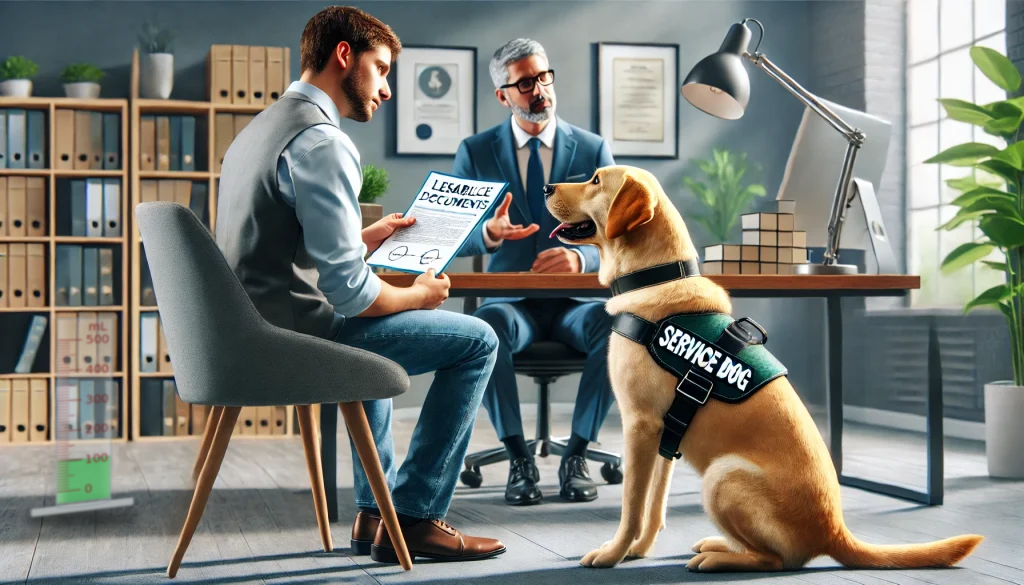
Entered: 100 mL
